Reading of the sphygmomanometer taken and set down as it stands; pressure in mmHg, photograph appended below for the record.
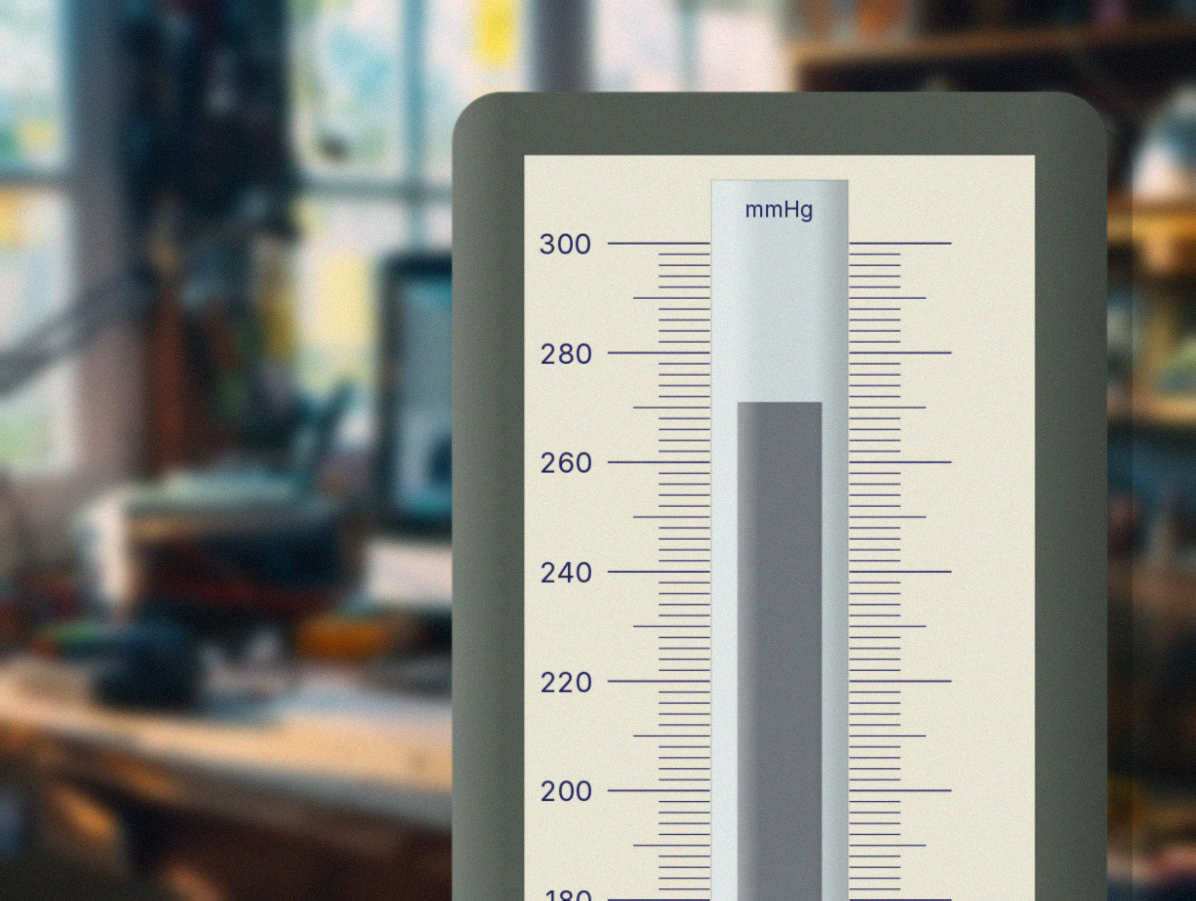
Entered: 271 mmHg
